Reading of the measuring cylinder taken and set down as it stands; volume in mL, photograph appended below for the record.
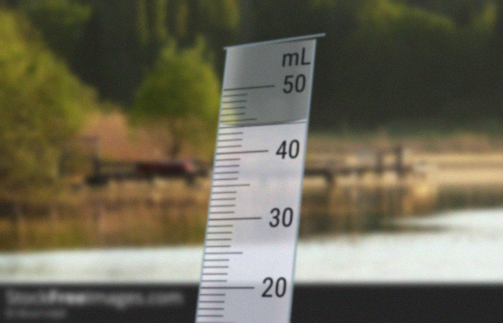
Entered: 44 mL
